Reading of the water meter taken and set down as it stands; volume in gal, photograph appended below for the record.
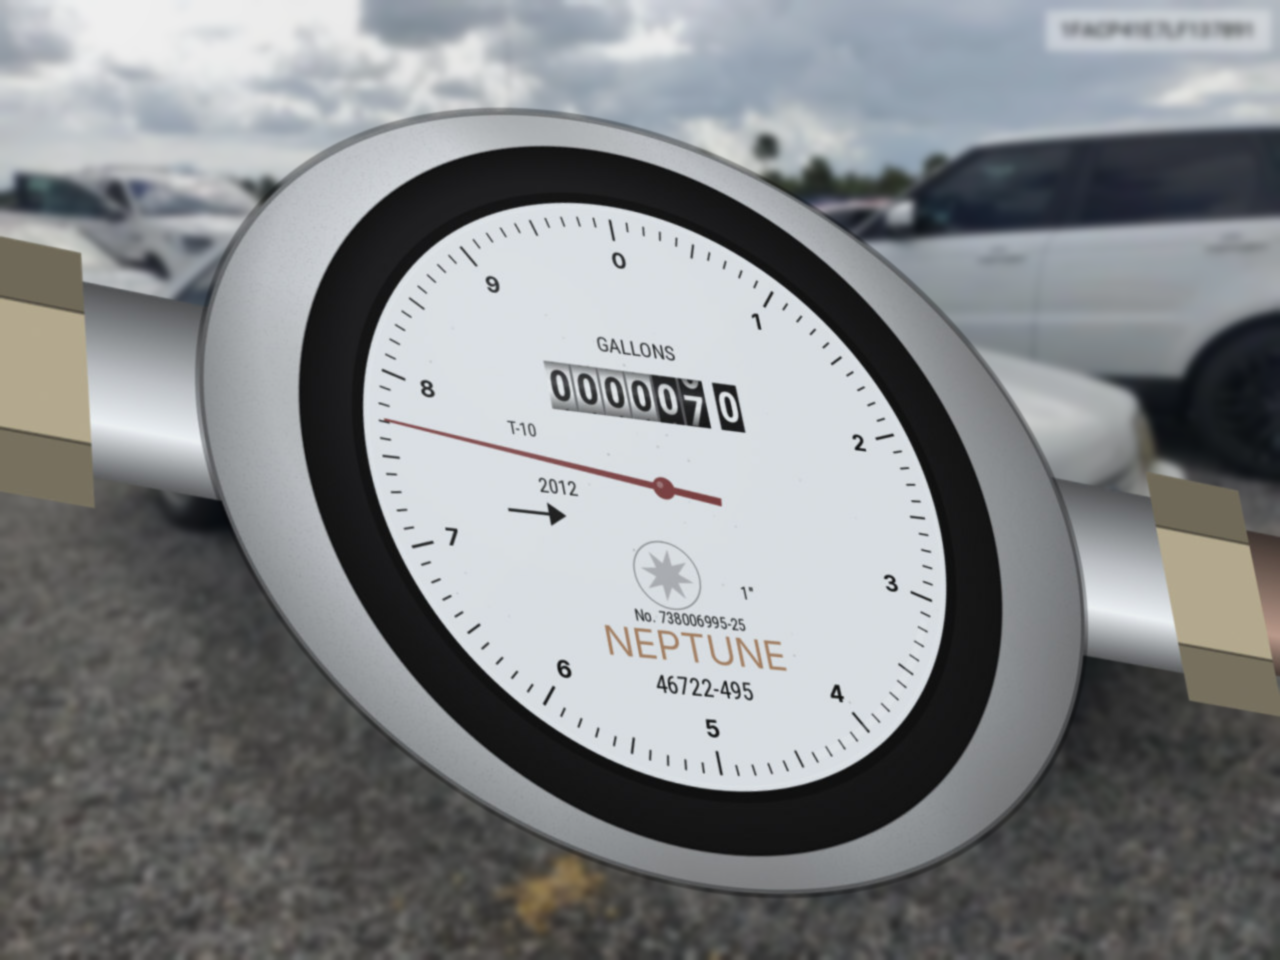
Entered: 67.7 gal
